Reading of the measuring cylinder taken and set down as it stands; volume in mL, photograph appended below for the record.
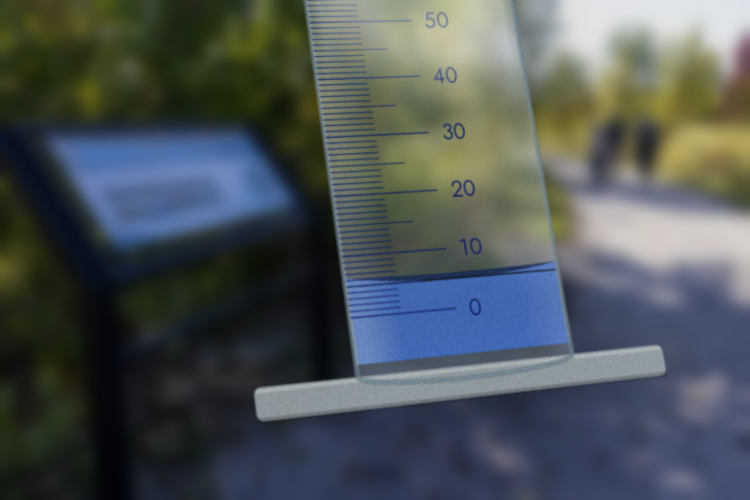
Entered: 5 mL
